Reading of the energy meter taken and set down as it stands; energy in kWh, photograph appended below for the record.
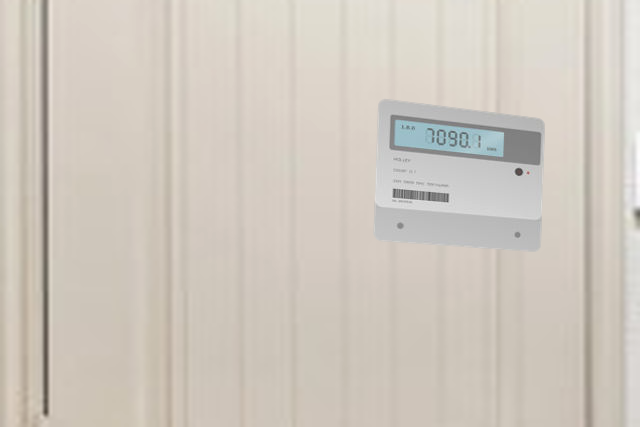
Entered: 7090.1 kWh
